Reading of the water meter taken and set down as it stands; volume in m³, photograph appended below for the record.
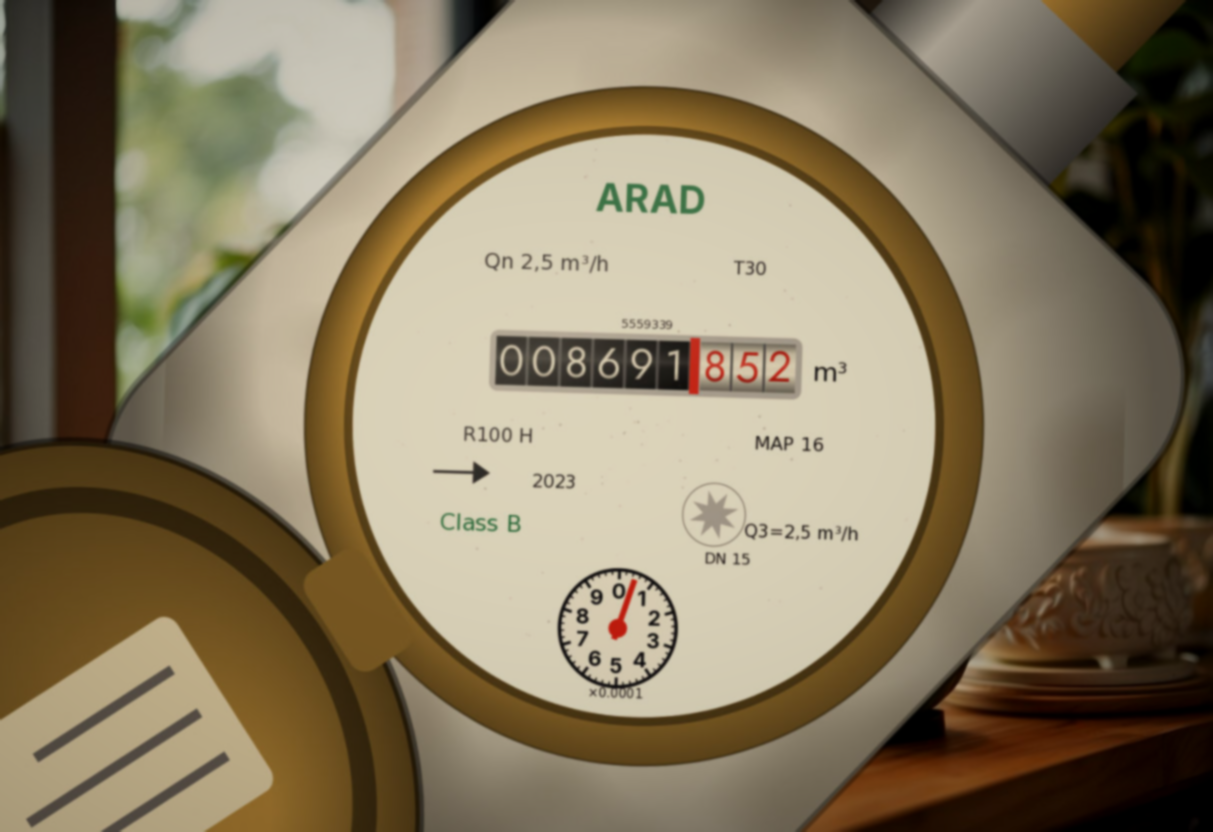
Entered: 8691.8520 m³
